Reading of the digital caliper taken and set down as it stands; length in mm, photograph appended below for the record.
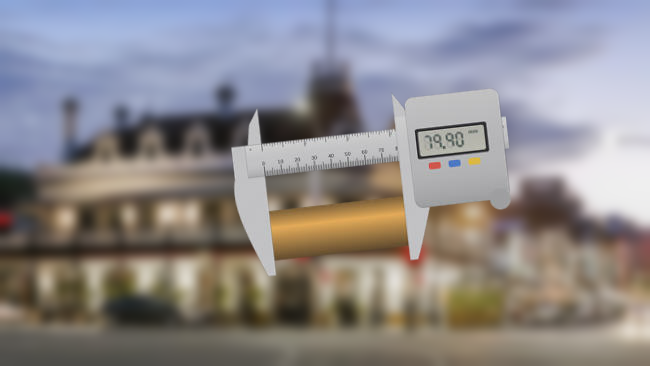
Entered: 79.90 mm
